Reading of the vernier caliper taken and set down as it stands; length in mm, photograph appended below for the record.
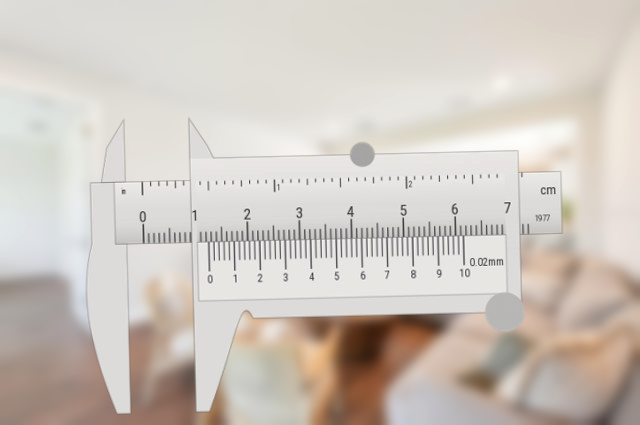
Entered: 12.5 mm
